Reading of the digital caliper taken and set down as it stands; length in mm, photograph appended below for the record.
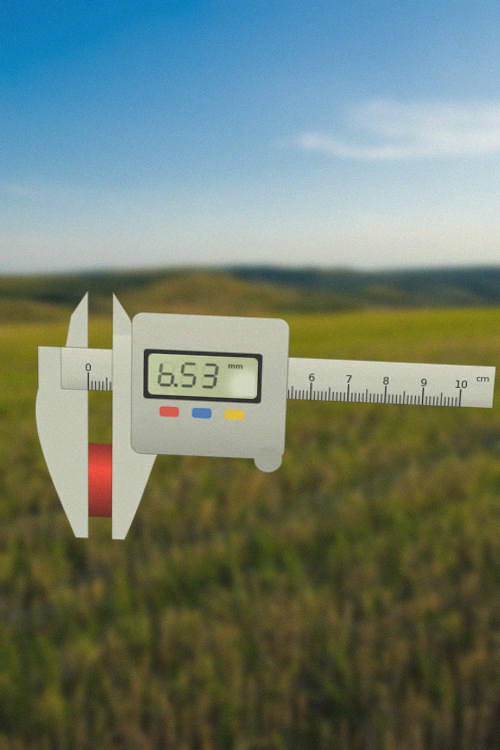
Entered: 6.53 mm
